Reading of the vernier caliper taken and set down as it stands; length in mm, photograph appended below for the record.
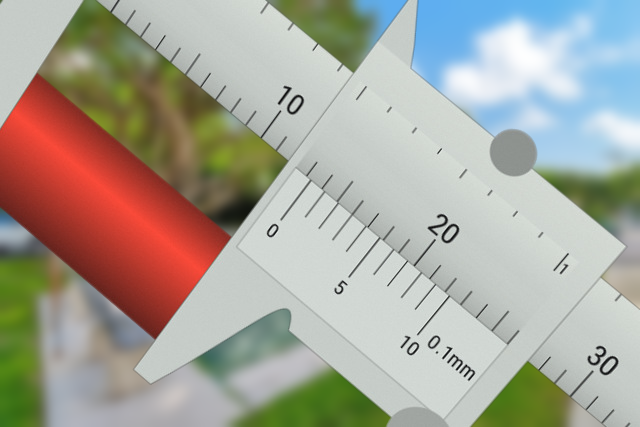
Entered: 13.3 mm
